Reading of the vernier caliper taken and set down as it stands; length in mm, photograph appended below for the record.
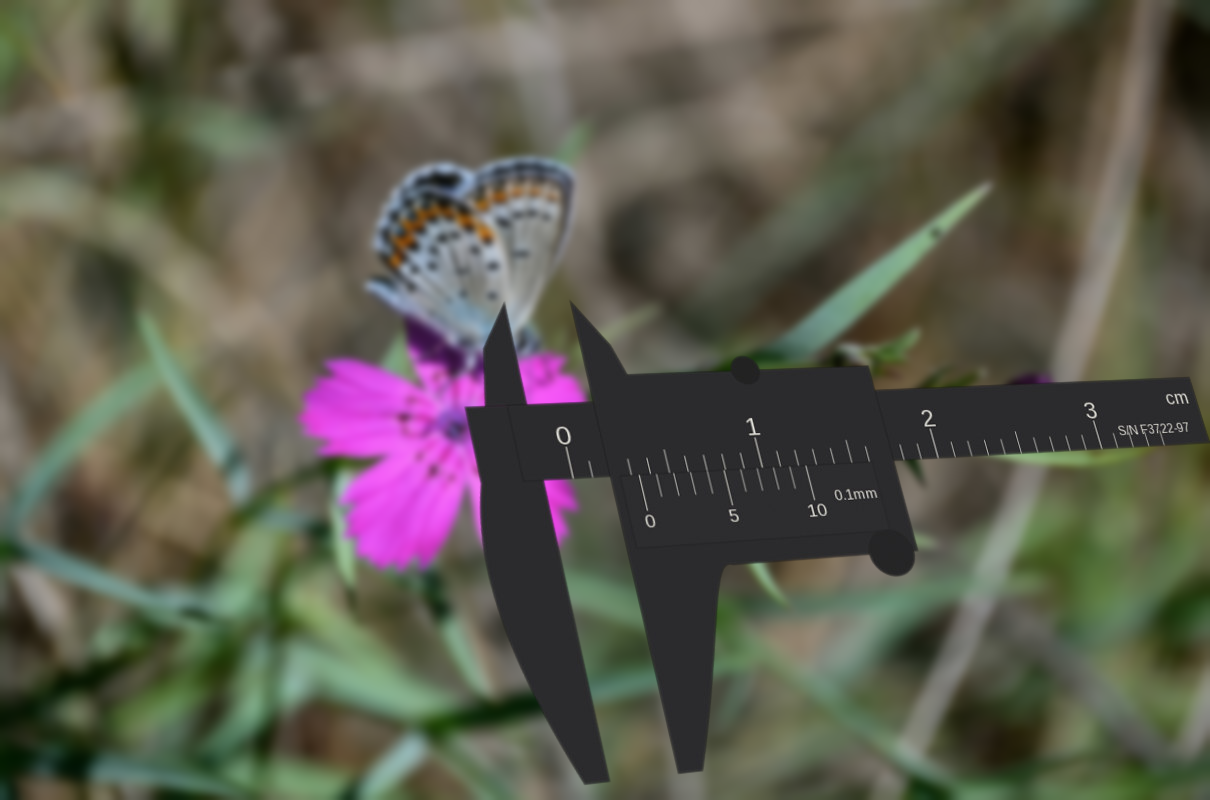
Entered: 3.4 mm
